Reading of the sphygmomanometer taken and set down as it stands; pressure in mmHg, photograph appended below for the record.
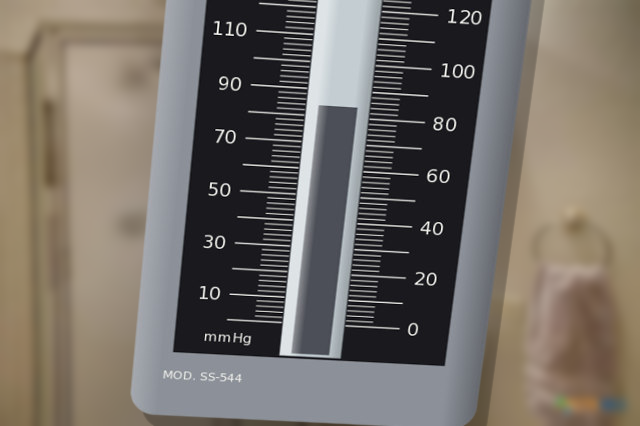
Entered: 84 mmHg
